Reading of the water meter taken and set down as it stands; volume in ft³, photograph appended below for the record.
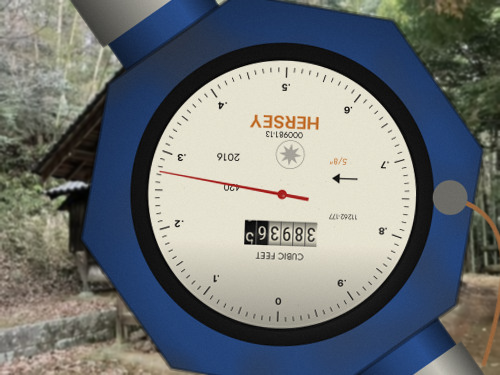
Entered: 389365.27 ft³
